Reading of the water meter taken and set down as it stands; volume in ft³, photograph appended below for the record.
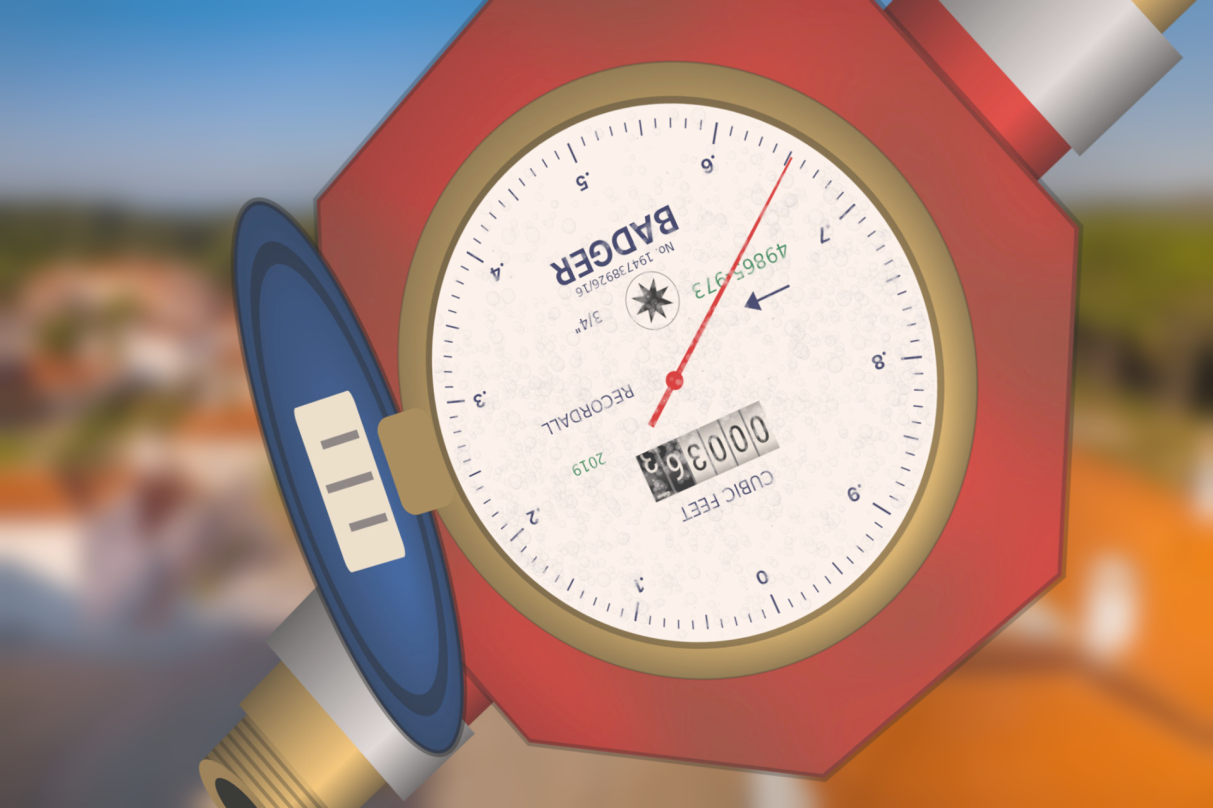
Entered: 362.65 ft³
